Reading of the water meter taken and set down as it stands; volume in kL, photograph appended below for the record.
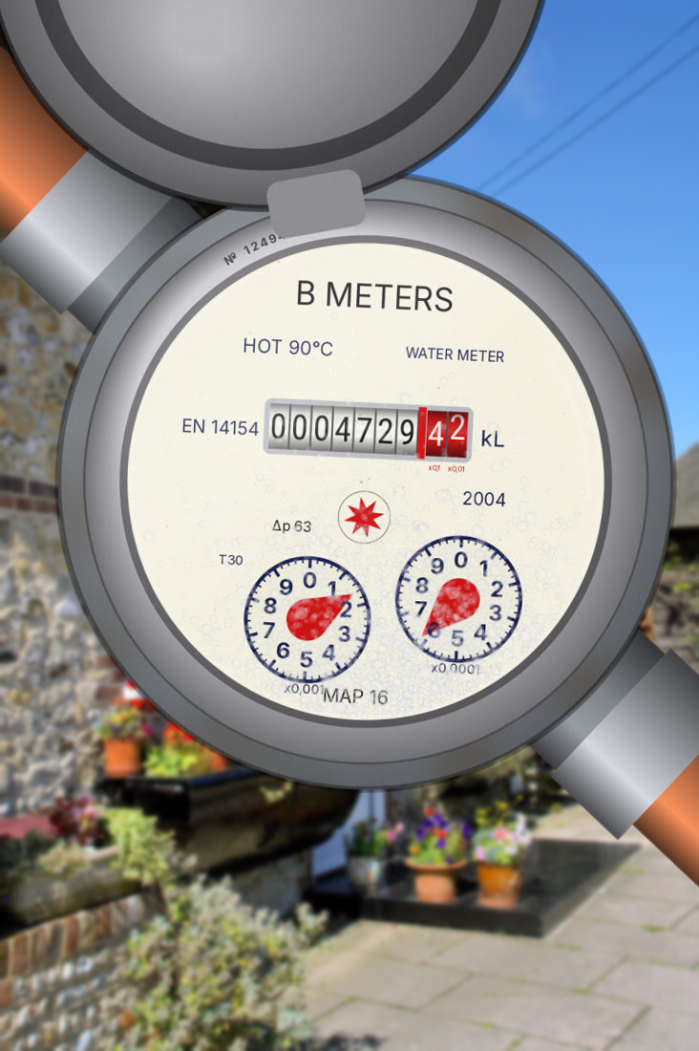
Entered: 4729.4216 kL
